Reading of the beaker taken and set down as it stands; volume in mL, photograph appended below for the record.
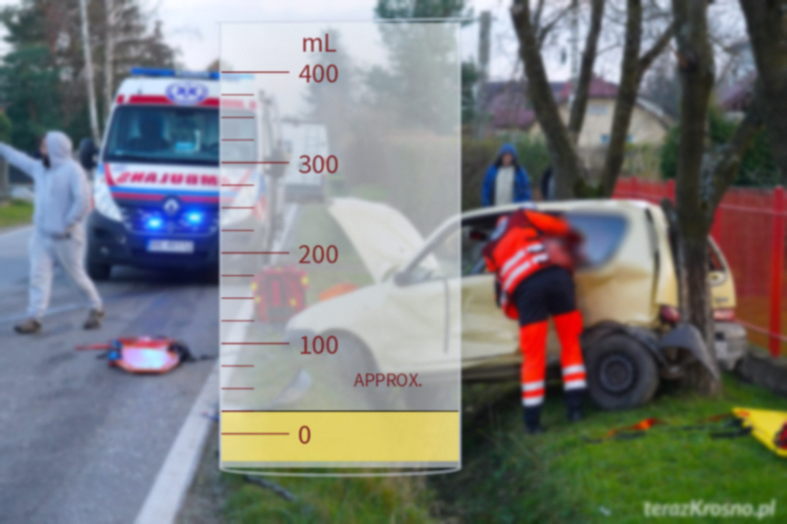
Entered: 25 mL
